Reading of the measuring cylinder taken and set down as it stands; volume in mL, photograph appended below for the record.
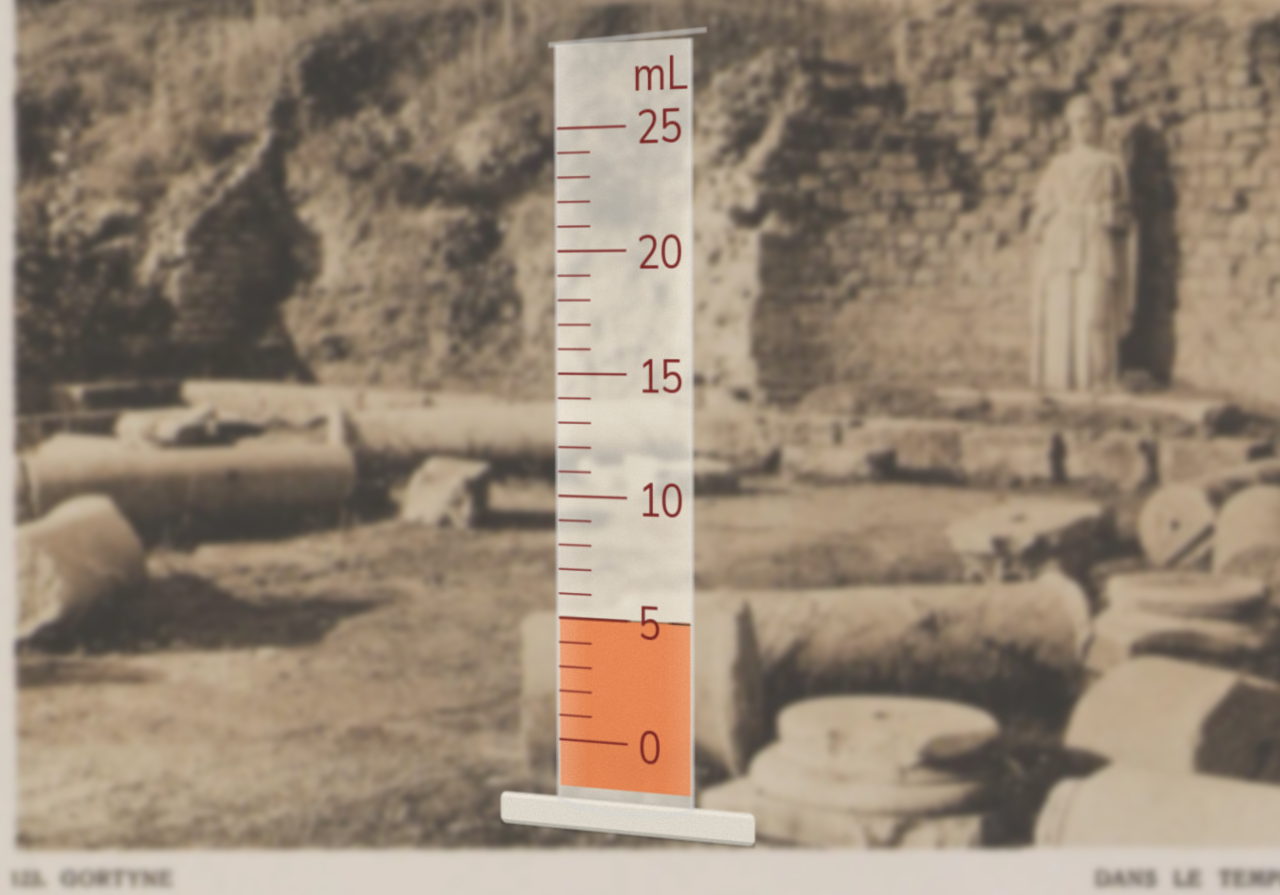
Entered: 5 mL
